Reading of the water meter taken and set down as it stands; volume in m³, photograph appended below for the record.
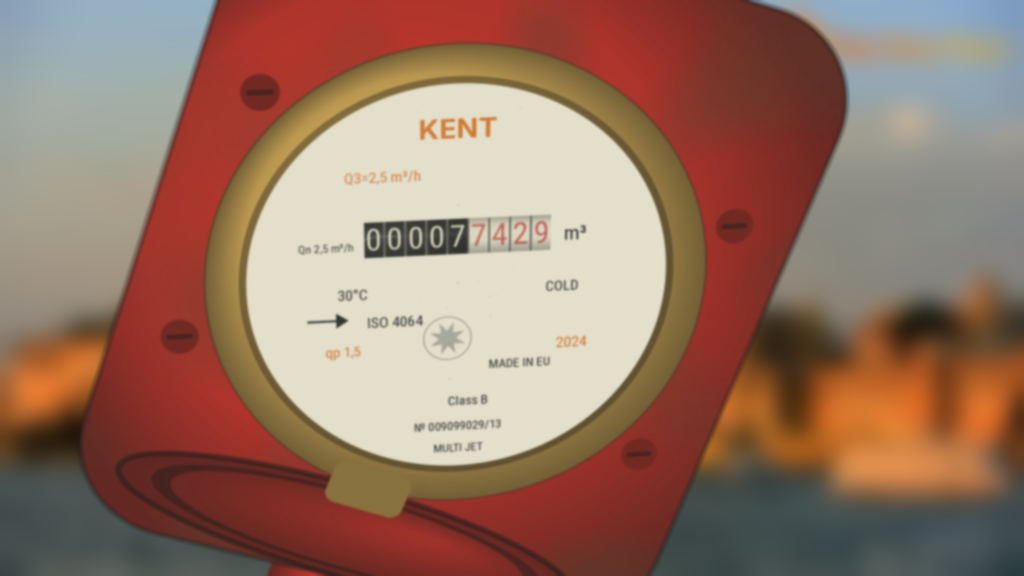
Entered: 7.7429 m³
